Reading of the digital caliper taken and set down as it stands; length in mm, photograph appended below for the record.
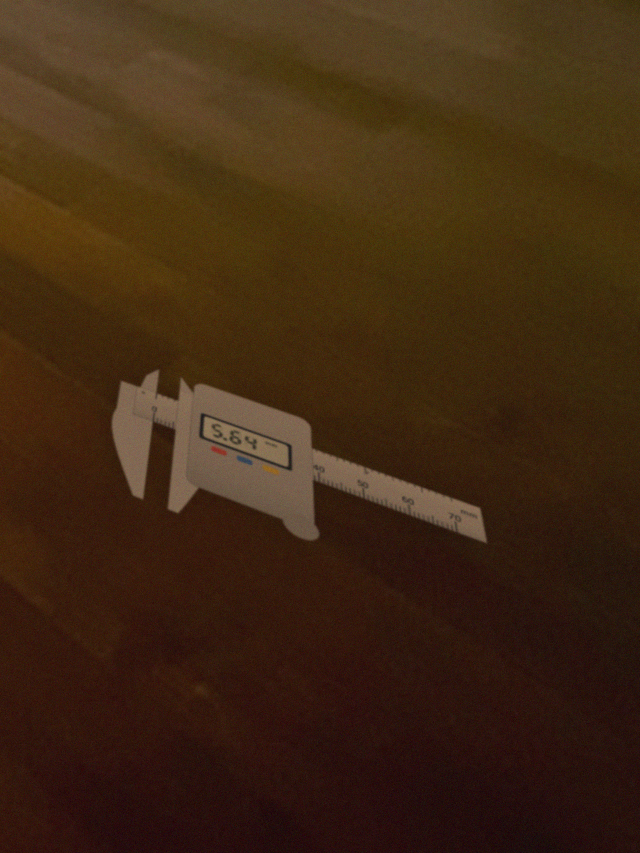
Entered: 5.64 mm
